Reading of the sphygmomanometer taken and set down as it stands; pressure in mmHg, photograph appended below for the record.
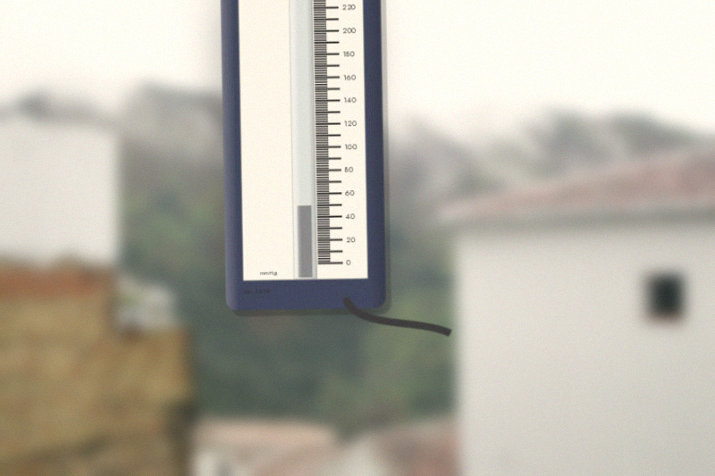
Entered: 50 mmHg
